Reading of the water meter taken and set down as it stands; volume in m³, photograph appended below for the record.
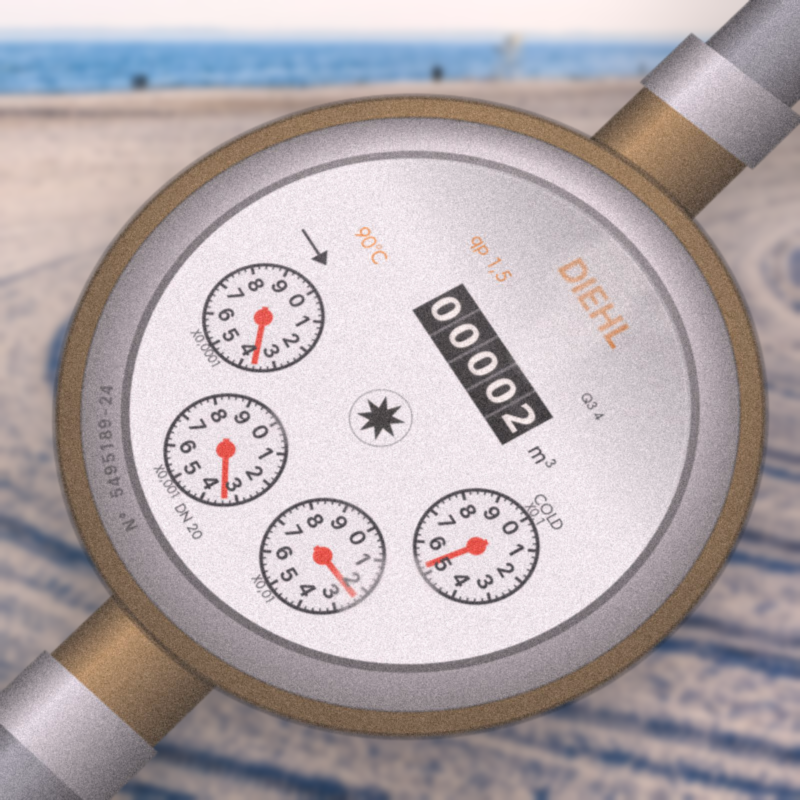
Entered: 2.5233 m³
